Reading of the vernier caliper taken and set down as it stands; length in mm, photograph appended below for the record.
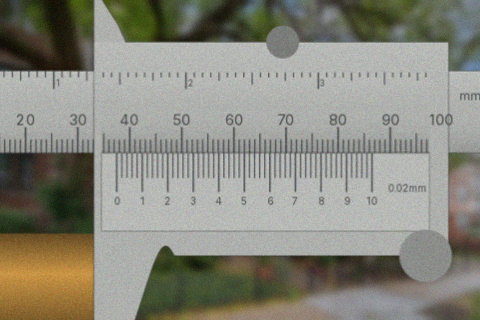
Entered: 37.5 mm
